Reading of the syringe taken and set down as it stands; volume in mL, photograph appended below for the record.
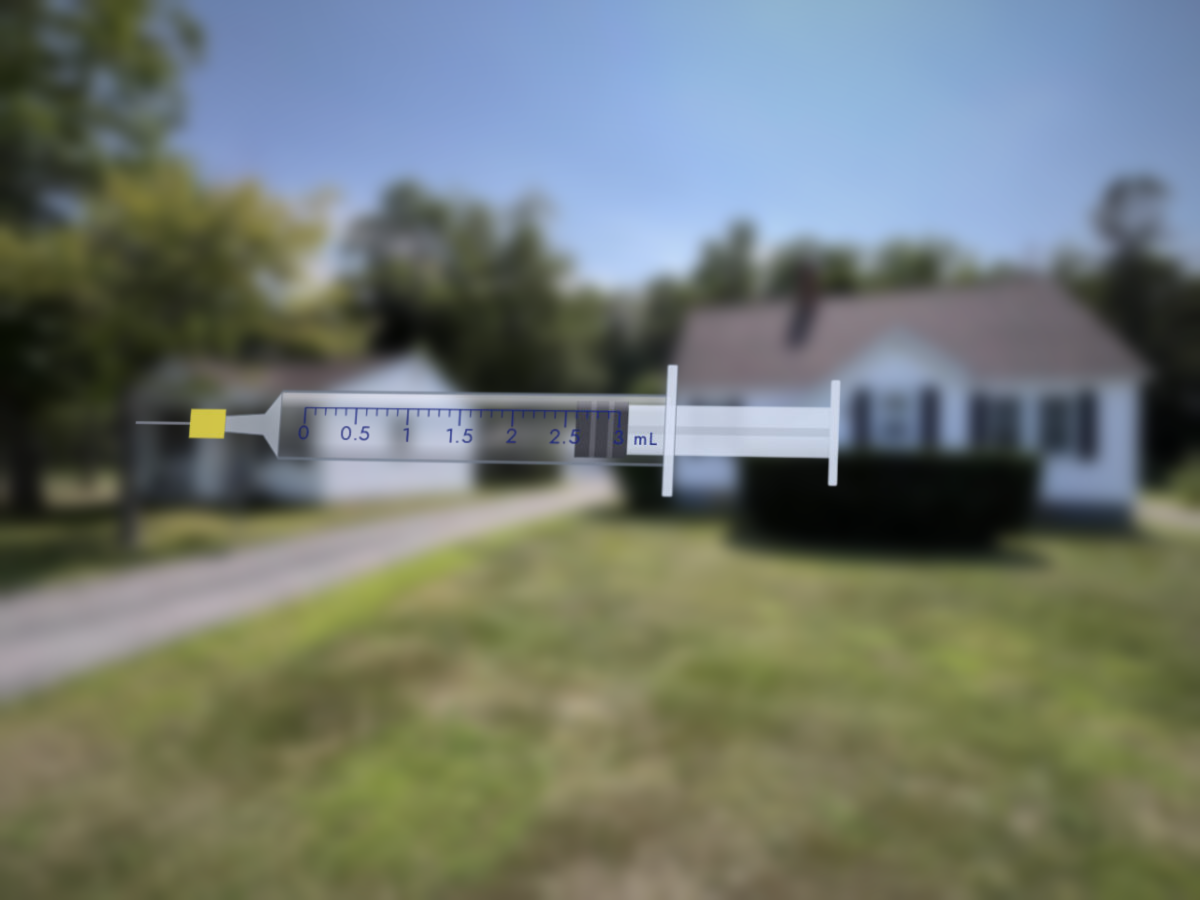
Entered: 2.6 mL
